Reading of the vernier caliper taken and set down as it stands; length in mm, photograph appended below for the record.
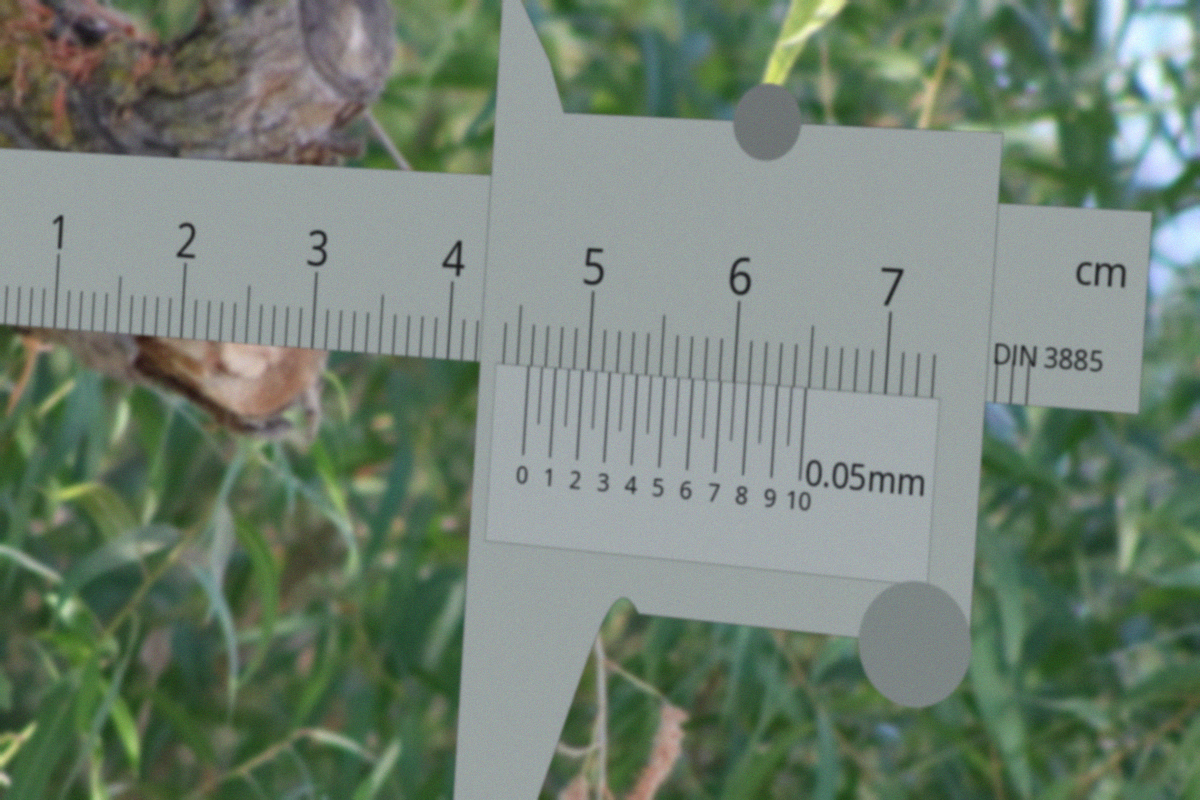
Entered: 45.8 mm
